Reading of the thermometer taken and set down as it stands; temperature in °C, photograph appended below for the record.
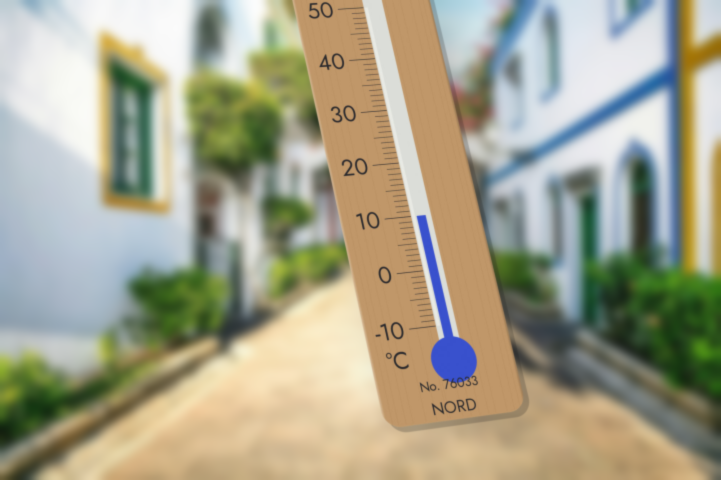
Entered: 10 °C
